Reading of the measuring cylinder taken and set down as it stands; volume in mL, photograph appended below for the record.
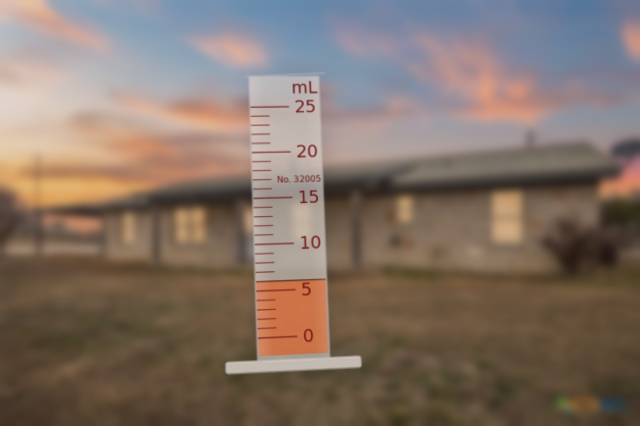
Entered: 6 mL
